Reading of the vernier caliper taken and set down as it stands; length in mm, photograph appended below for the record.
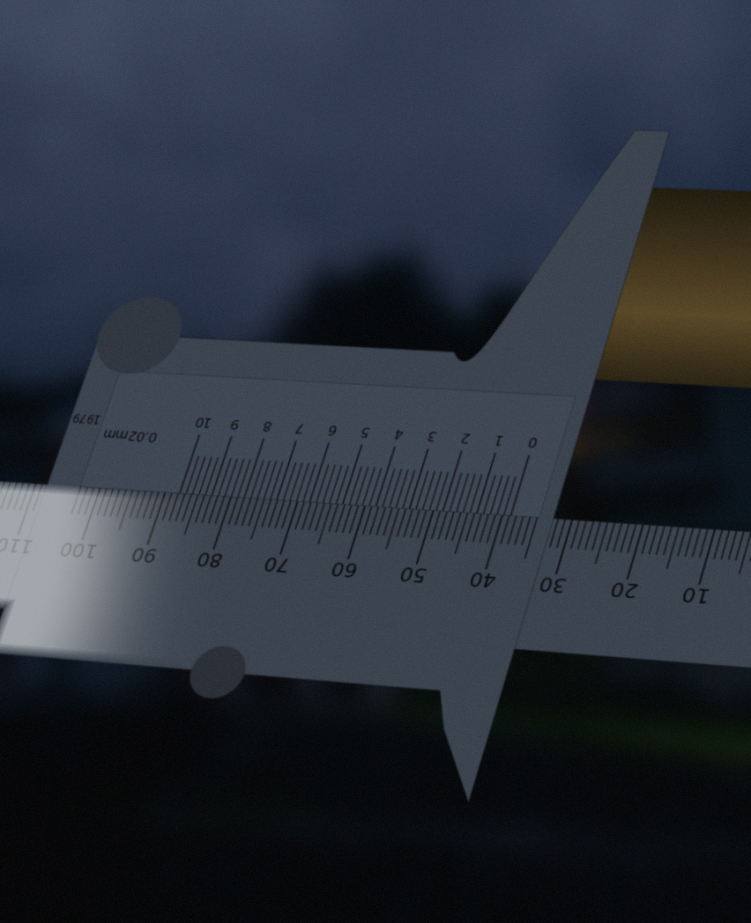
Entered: 38.8 mm
